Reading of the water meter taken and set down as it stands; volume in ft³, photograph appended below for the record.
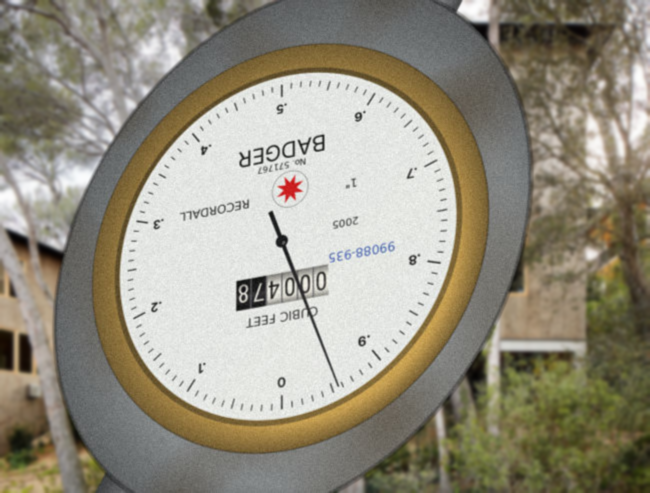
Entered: 477.94 ft³
